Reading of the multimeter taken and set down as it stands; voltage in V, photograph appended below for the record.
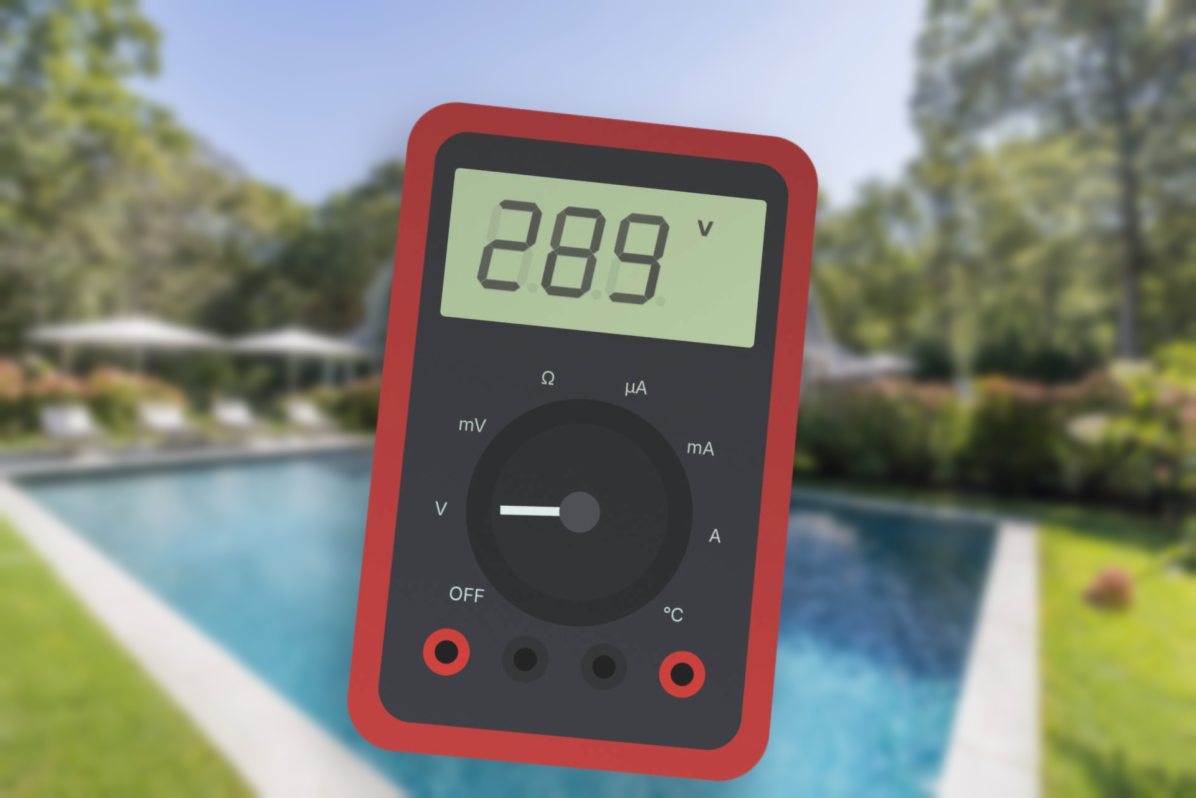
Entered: 289 V
